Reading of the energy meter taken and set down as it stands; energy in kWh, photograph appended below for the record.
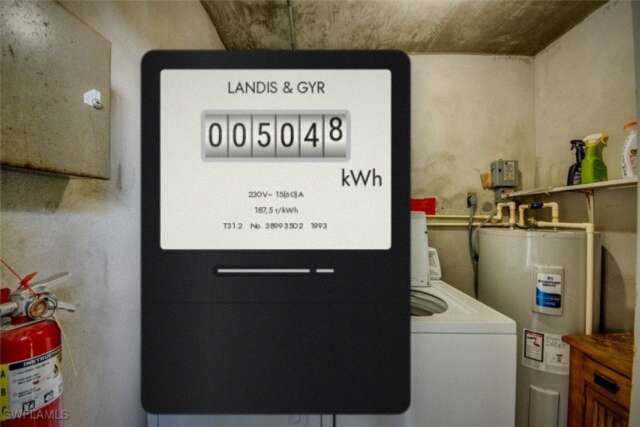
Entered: 5048 kWh
